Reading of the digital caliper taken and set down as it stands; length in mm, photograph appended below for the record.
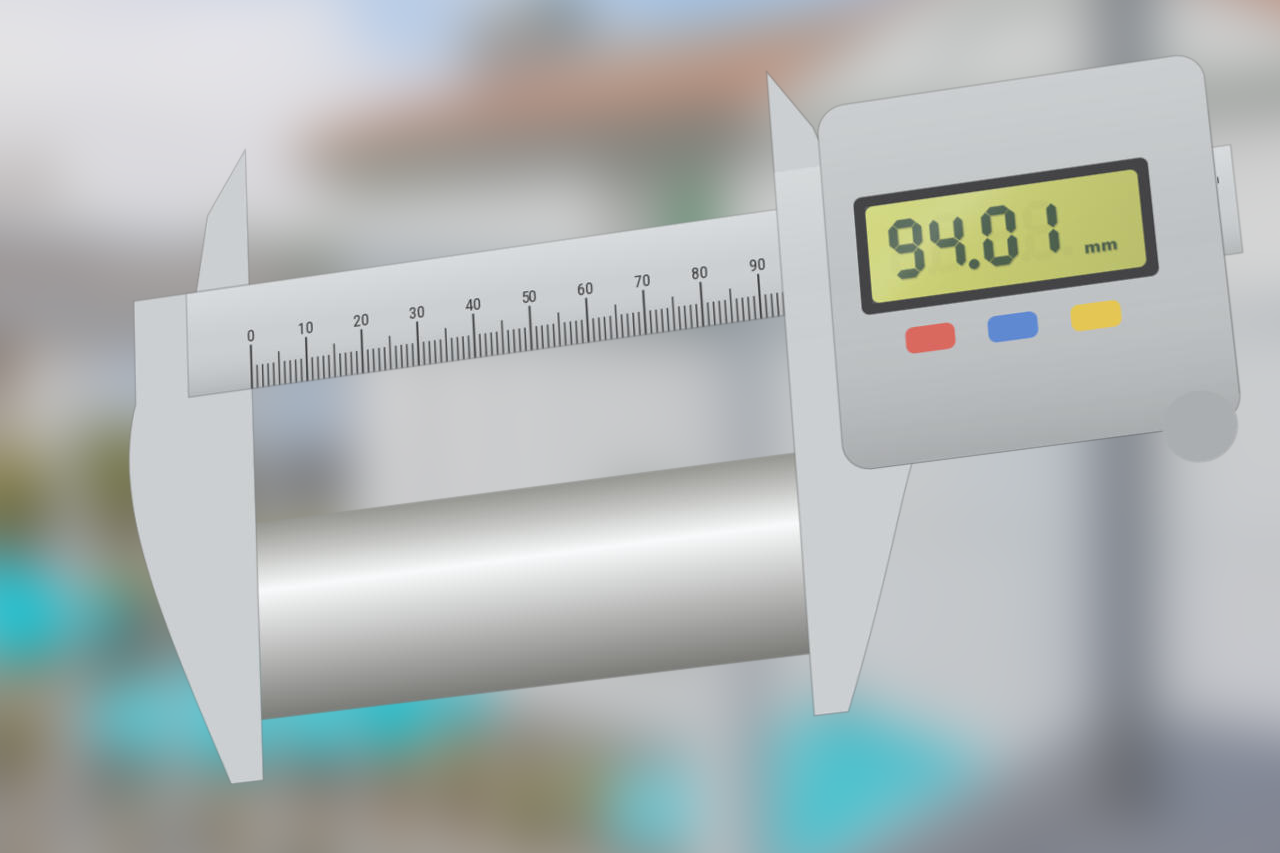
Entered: 94.01 mm
